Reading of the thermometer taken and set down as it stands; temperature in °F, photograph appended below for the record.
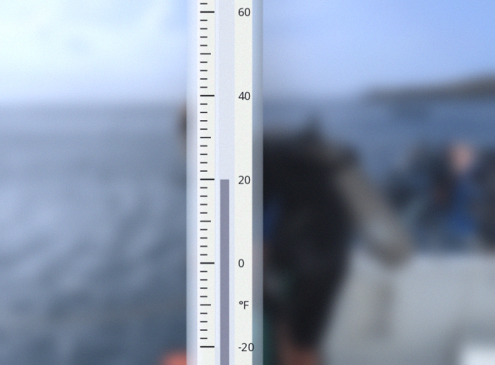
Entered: 20 °F
